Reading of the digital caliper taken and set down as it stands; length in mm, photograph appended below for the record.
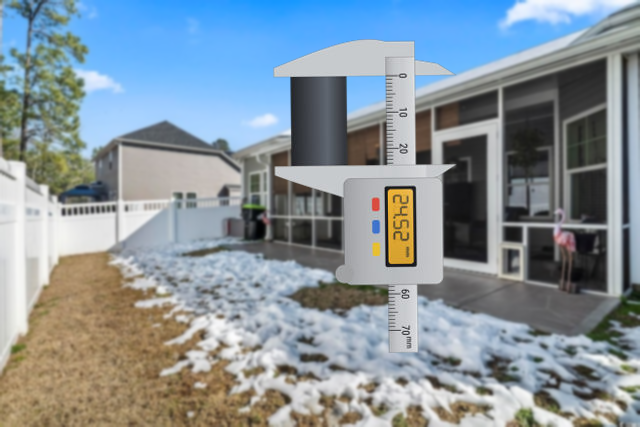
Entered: 24.52 mm
